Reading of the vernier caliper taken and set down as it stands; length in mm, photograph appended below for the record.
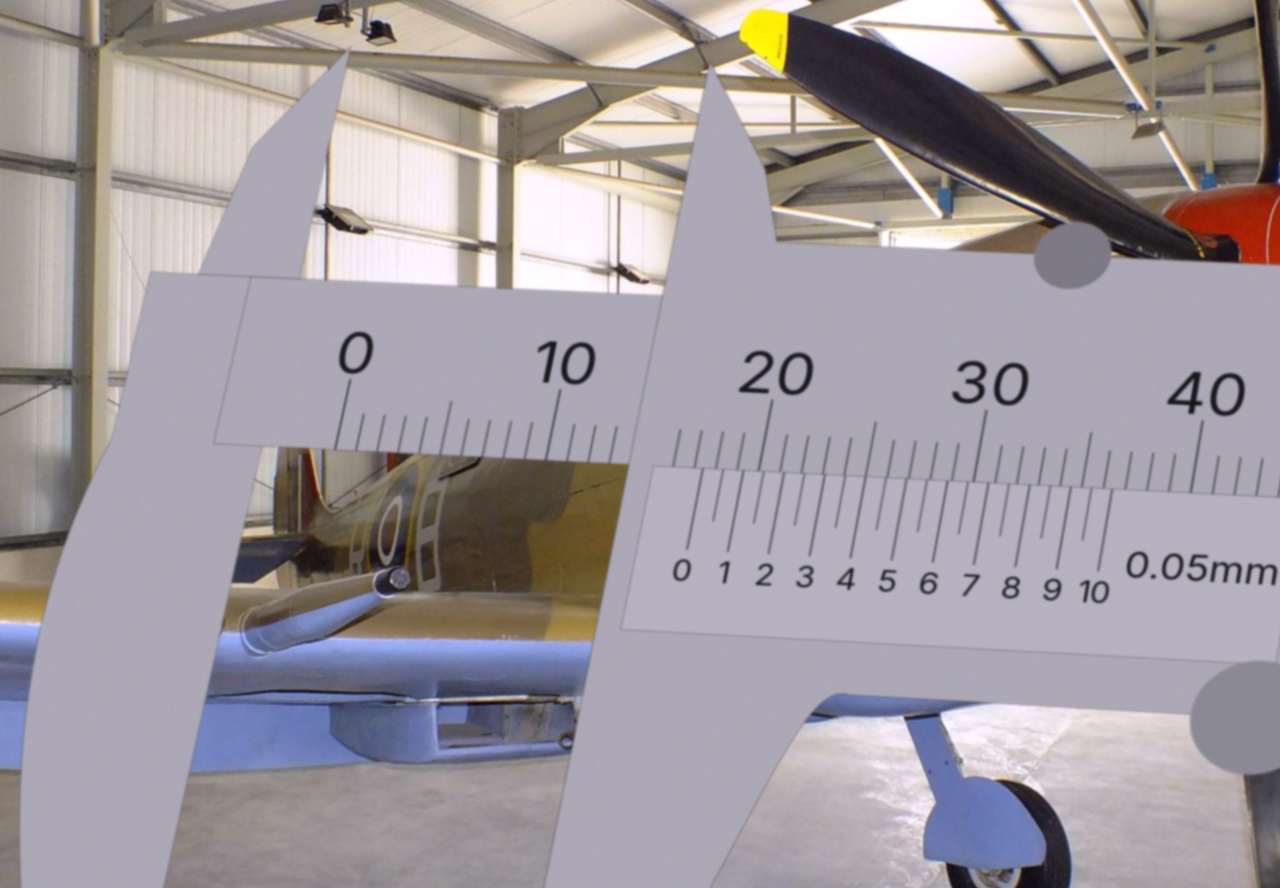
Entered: 17.4 mm
